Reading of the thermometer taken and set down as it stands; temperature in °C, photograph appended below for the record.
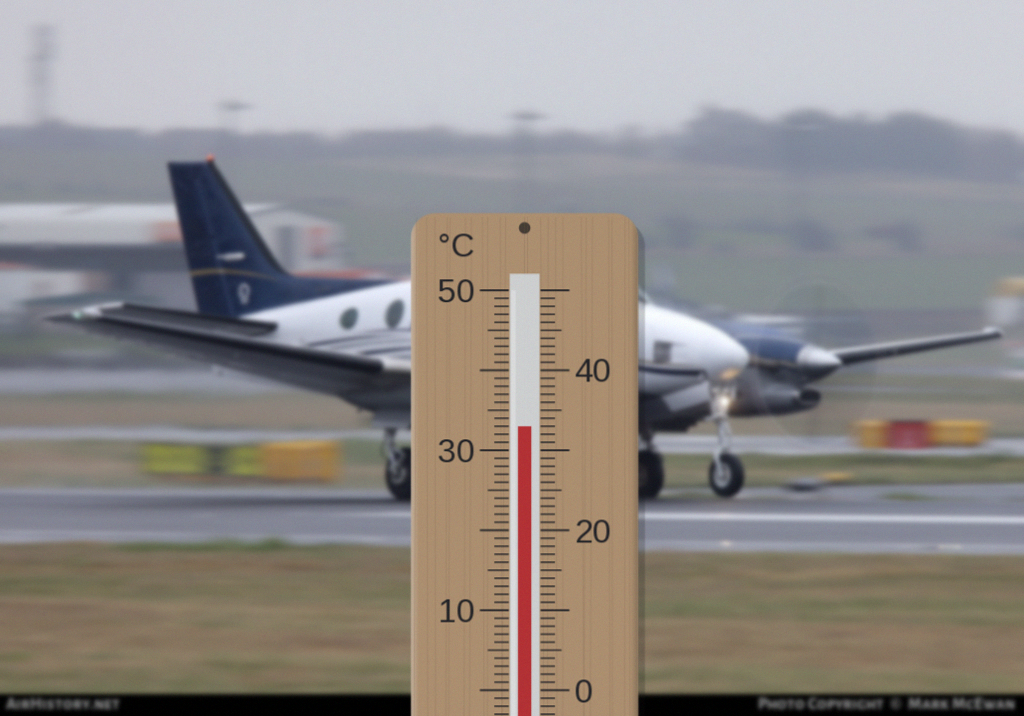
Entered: 33 °C
